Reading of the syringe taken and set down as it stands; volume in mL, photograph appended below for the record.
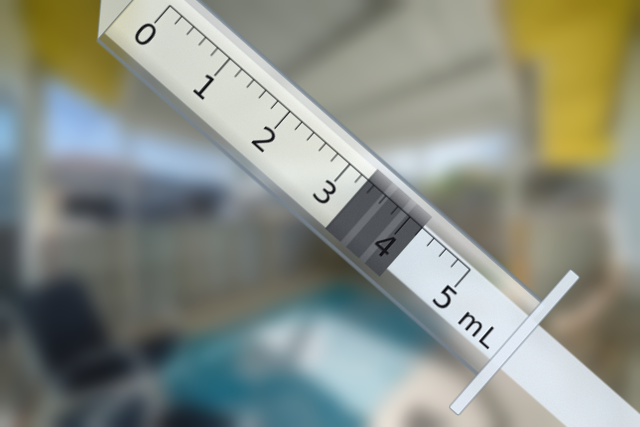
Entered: 3.3 mL
